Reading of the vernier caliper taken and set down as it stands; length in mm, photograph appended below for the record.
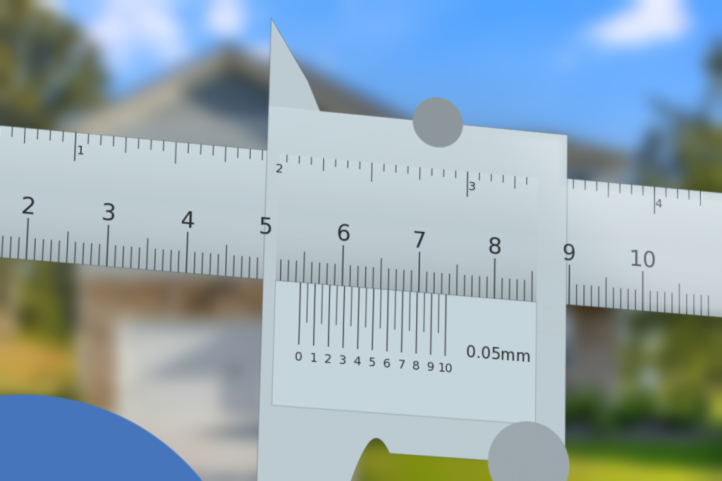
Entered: 54.6 mm
